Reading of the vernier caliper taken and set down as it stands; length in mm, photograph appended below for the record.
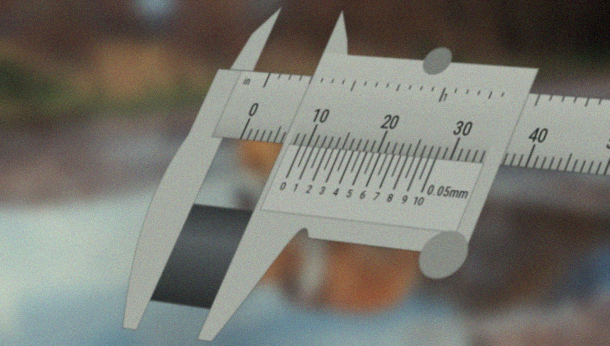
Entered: 9.0 mm
